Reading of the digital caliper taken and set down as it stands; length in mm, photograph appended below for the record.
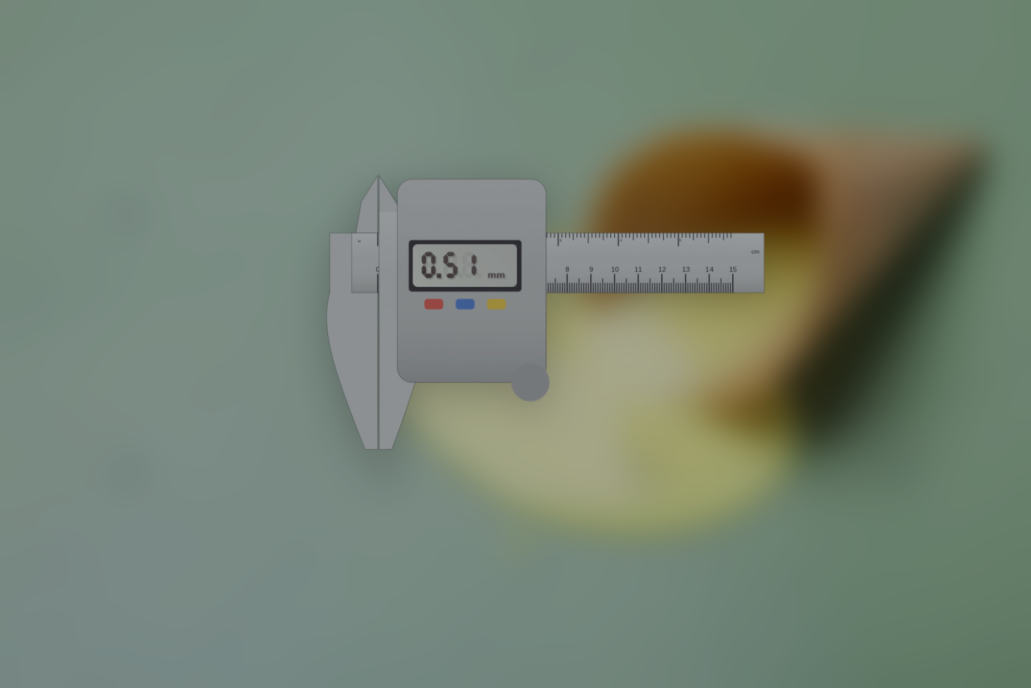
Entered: 0.51 mm
